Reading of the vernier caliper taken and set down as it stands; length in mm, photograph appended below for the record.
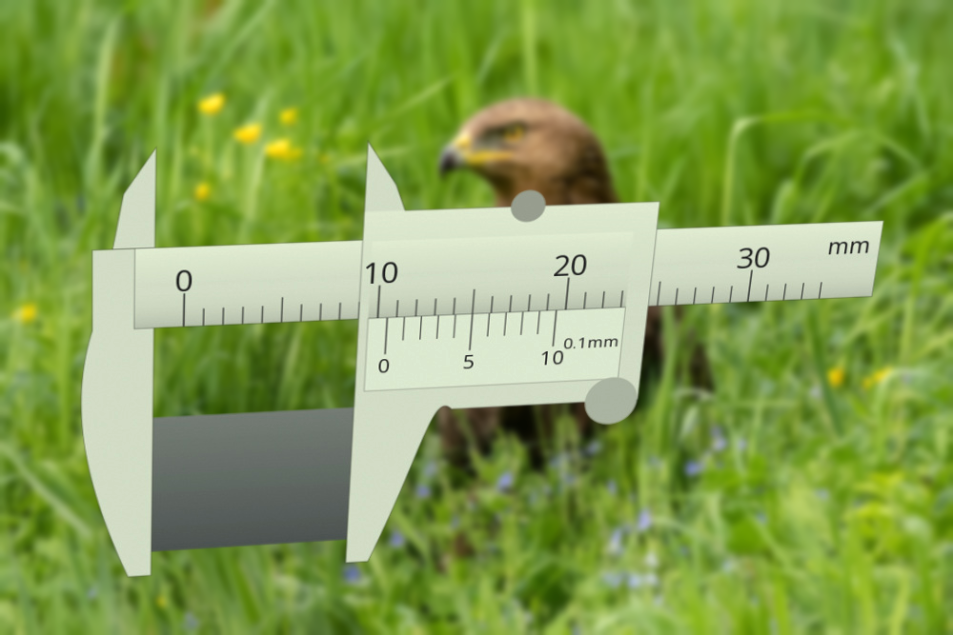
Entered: 10.5 mm
